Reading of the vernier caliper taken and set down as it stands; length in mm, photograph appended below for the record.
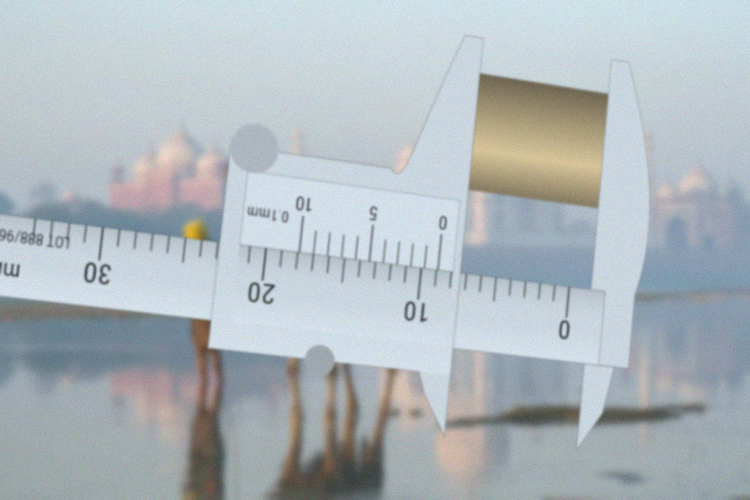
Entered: 8.9 mm
